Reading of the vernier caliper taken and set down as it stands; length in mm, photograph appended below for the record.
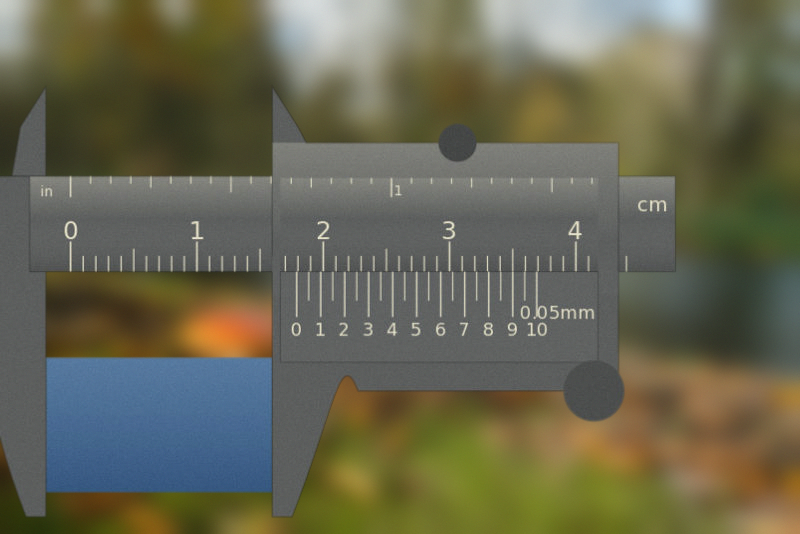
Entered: 17.9 mm
